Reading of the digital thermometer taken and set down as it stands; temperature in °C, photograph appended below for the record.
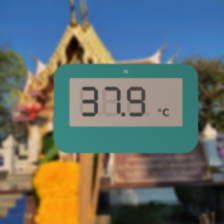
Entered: 37.9 °C
